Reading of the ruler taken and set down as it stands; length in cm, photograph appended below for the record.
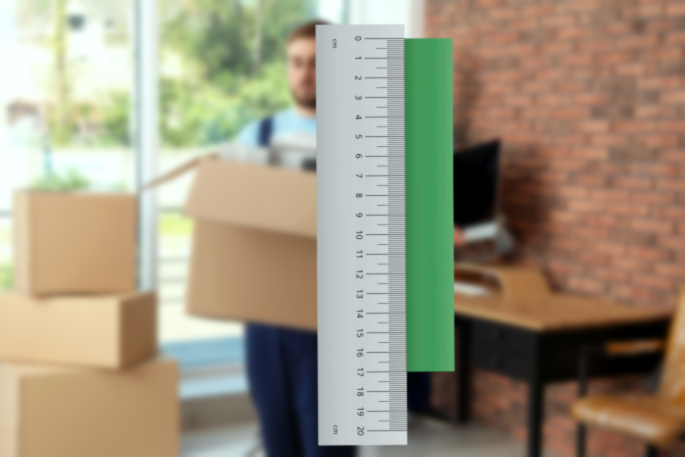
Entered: 17 cm
